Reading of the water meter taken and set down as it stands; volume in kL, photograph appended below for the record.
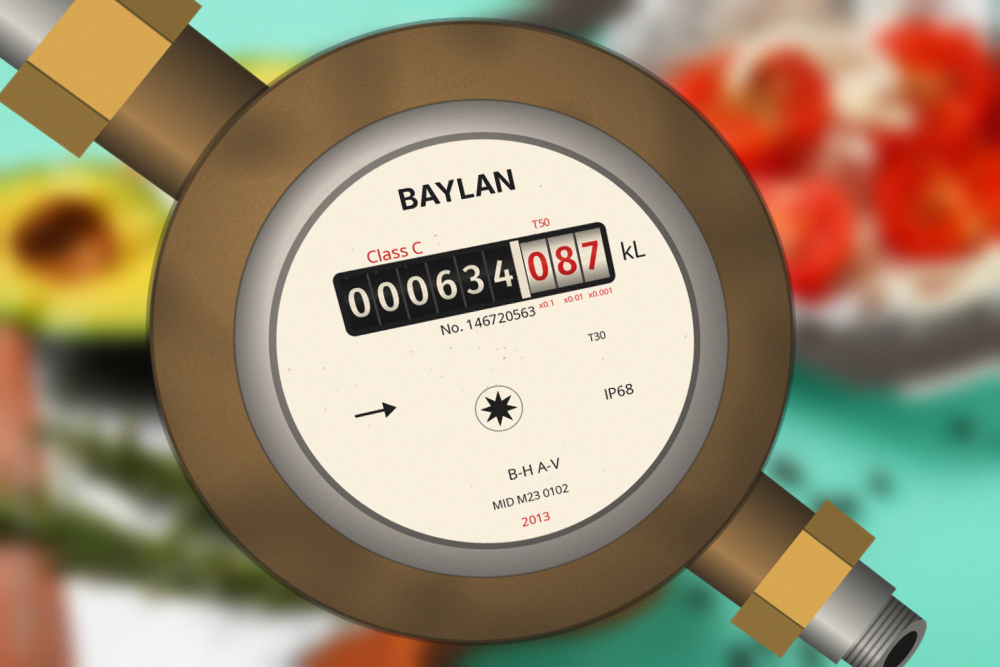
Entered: 634.087 kL
